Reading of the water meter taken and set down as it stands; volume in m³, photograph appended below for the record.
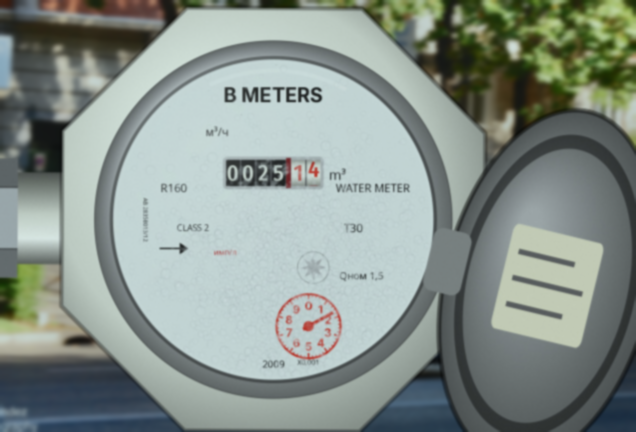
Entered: 25.141 m³
